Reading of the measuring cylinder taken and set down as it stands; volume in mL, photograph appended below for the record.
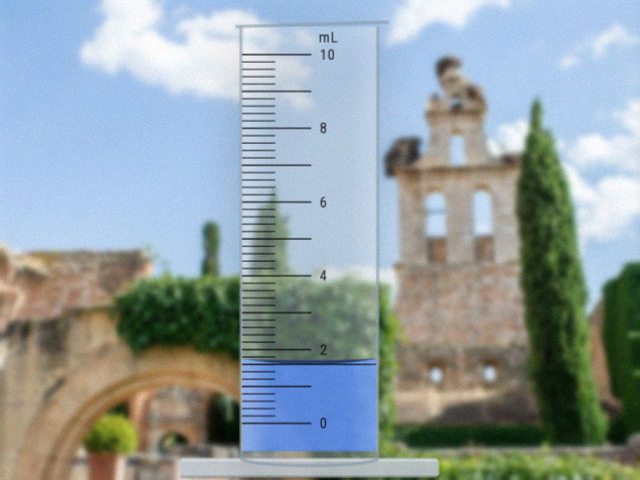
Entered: 1.6 mL
